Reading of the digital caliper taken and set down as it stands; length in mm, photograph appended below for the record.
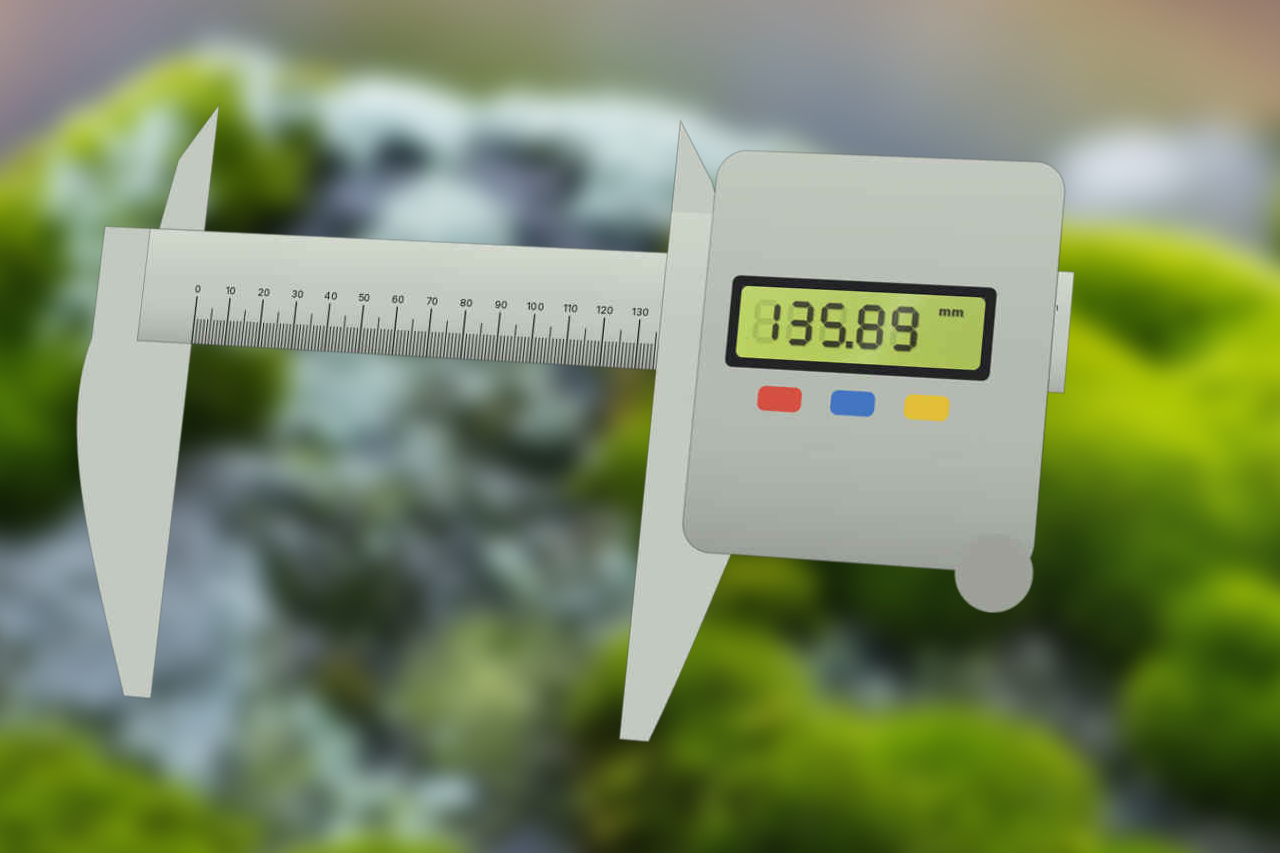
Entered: 135.89 mm
